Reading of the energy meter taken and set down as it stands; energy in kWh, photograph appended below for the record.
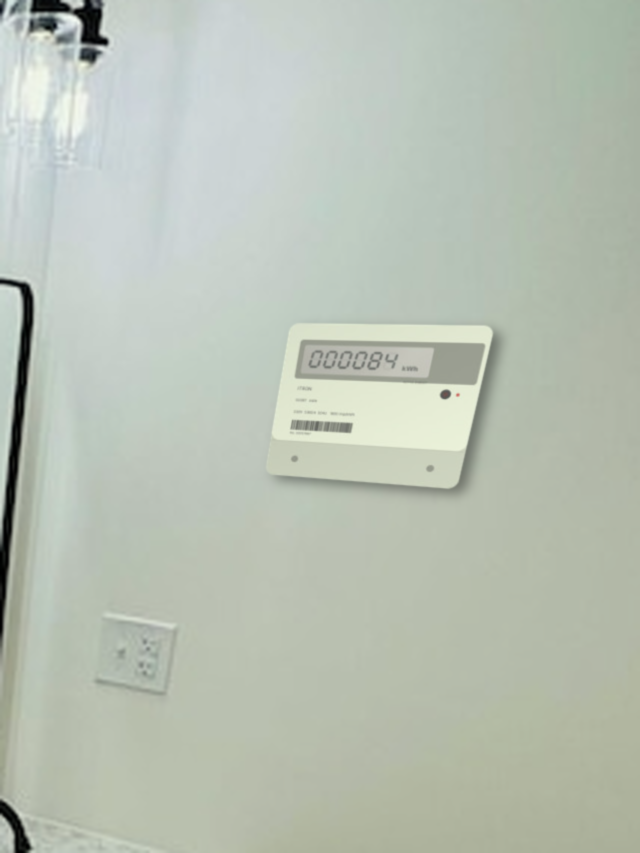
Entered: 84 kWh
